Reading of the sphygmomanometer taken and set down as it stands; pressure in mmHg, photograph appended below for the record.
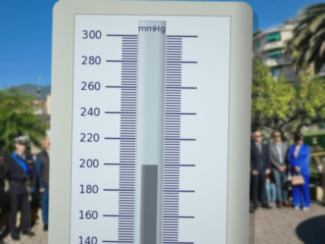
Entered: 200 mmHg
